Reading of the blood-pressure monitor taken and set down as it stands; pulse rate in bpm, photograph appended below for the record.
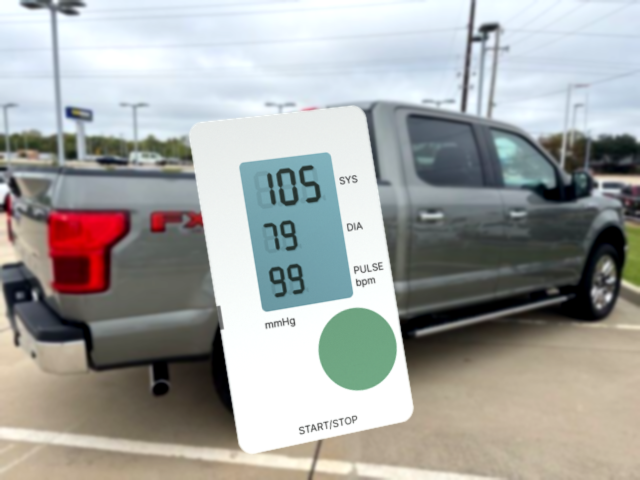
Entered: 99 bpm
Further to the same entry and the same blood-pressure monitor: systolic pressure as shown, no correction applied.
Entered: 105 mmHg
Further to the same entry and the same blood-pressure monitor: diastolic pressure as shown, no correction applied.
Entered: 79 mmHg
